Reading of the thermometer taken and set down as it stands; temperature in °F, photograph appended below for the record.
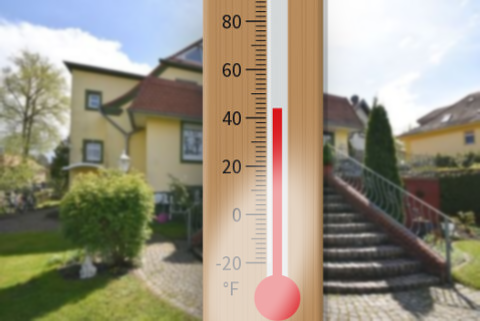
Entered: 44 °F
